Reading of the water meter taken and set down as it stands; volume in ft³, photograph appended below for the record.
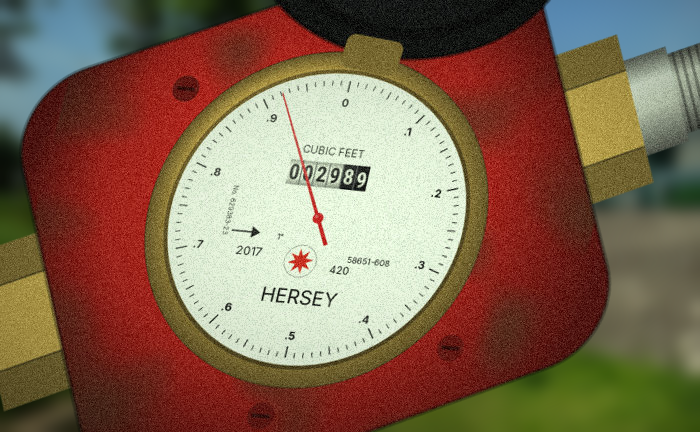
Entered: 2988.92 ft³
